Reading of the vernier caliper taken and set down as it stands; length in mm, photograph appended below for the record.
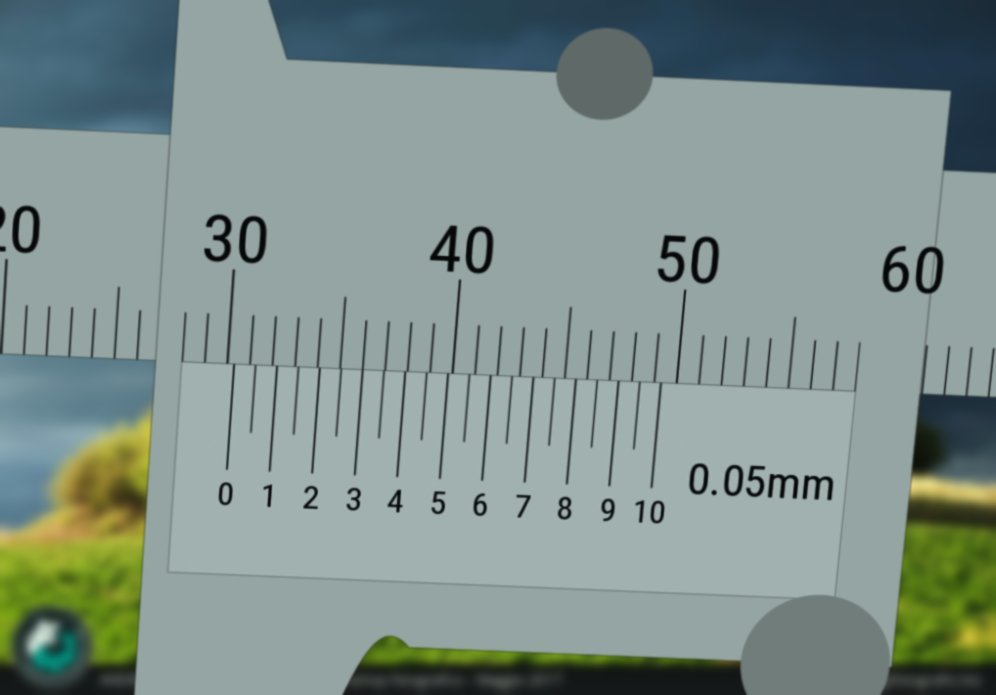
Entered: 30.3 mm
